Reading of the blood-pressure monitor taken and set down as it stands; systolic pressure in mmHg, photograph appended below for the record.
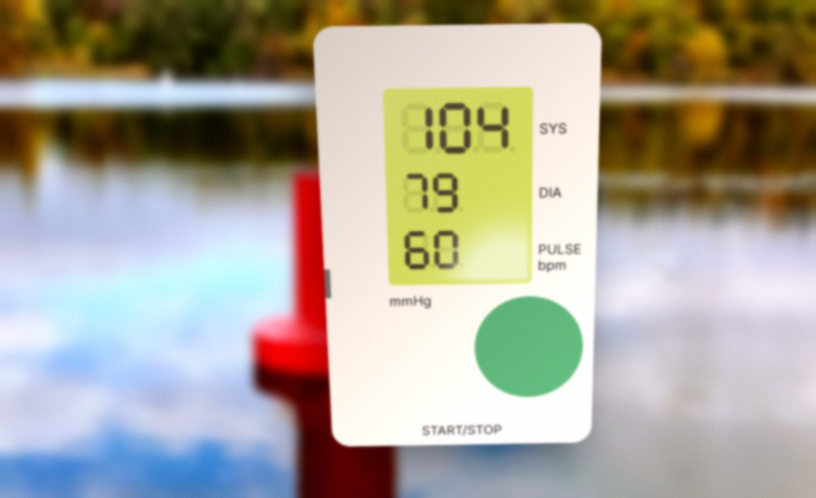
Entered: 104 mmHg
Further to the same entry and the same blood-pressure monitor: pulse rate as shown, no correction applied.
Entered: 60 bpm
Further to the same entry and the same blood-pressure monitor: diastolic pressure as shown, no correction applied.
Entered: 79 mmHg
